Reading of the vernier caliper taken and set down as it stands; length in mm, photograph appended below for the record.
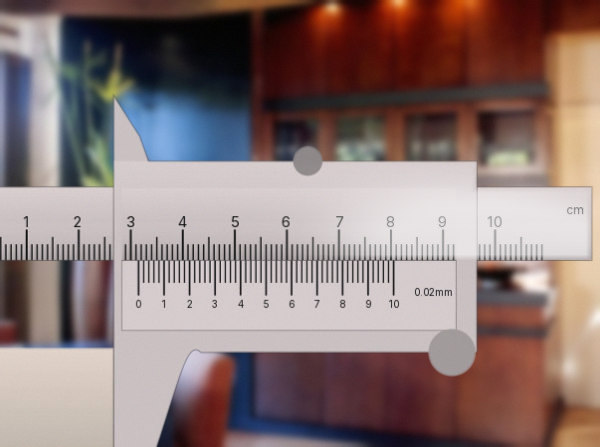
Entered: 31.5 mm
